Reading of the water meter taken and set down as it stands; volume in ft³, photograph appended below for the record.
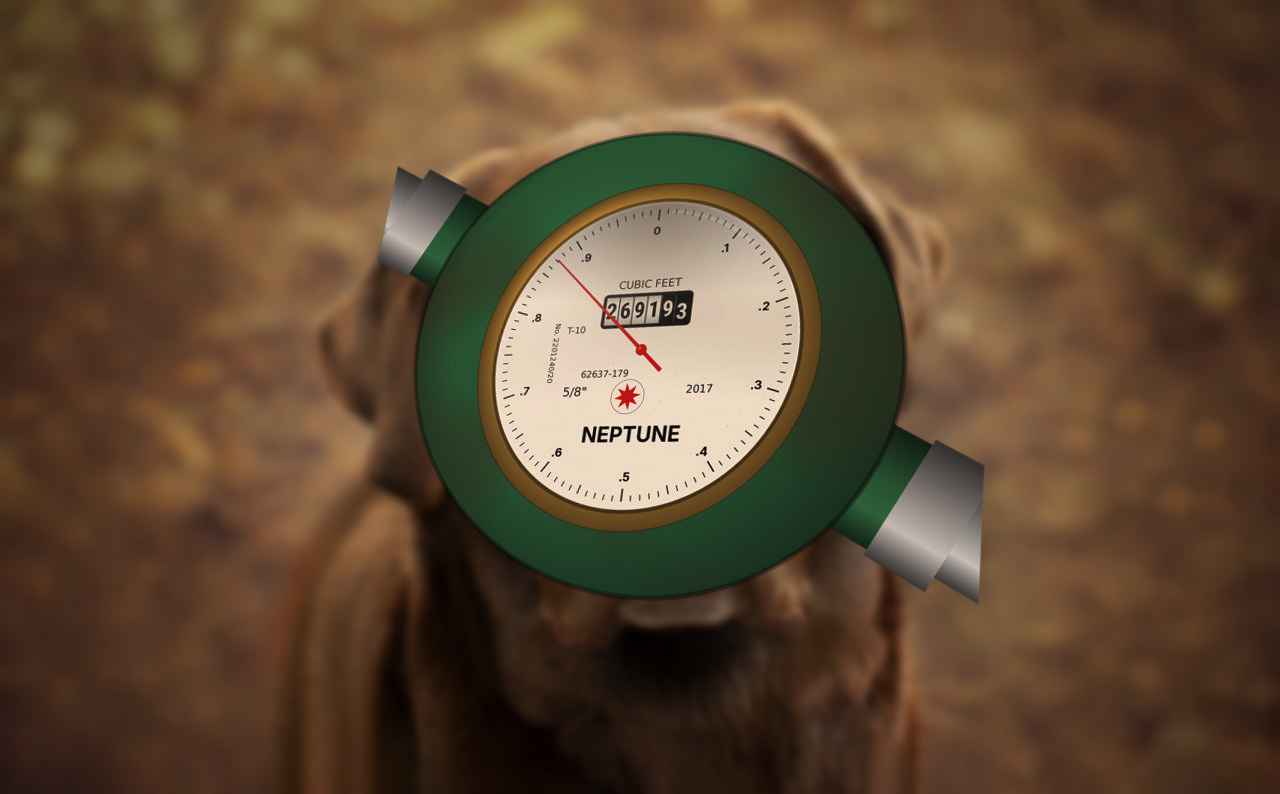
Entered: 269192.87 ft³
